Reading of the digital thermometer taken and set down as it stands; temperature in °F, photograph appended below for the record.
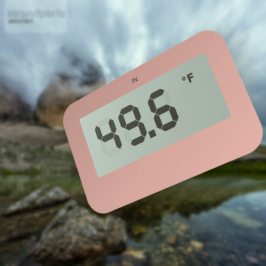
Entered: 49.6 °F
